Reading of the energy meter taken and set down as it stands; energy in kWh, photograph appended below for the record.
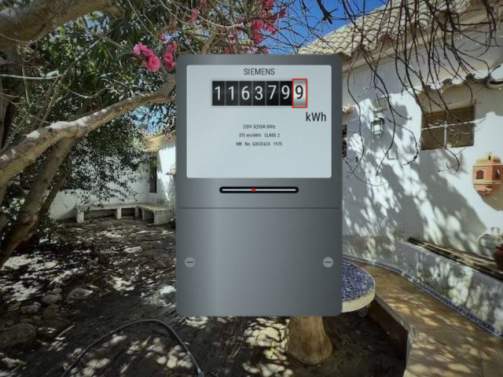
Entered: 116379.9 kWh
